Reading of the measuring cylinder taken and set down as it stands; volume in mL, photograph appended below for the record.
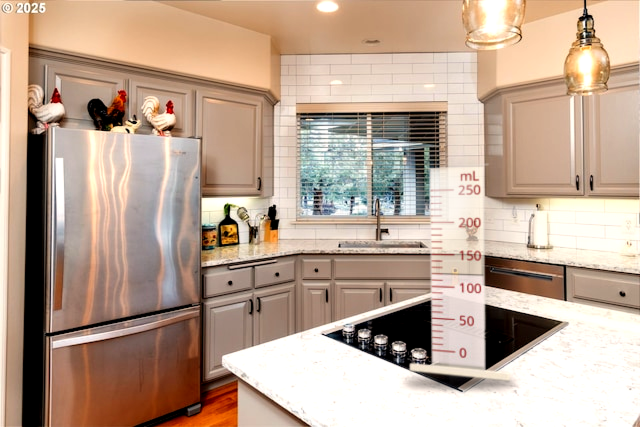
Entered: 120 mL
